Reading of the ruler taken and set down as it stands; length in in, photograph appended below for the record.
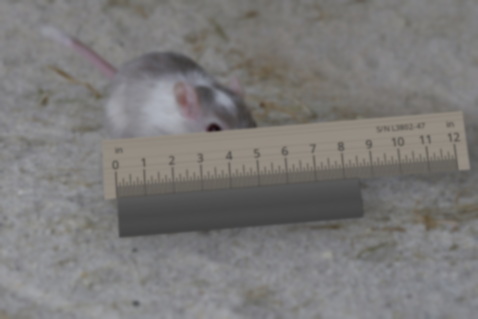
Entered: 8.5 in
